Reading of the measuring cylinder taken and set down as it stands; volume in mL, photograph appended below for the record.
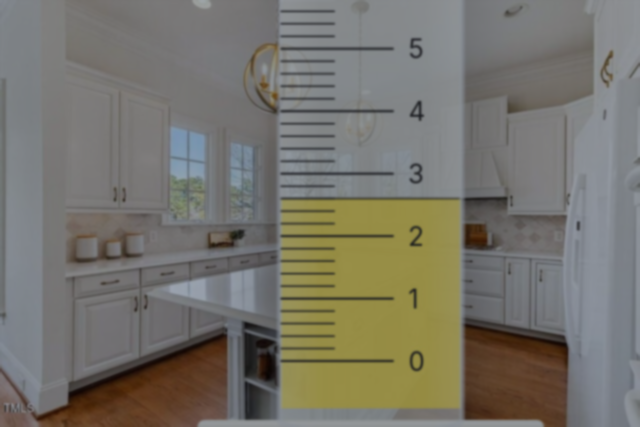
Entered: 2.6 mL
